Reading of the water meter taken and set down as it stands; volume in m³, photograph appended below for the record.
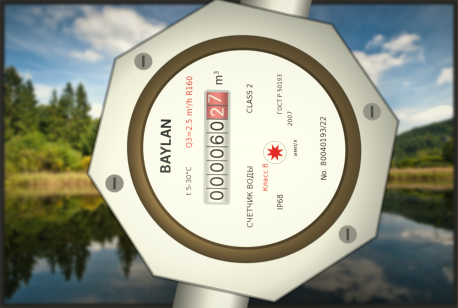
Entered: 60.27 m³
